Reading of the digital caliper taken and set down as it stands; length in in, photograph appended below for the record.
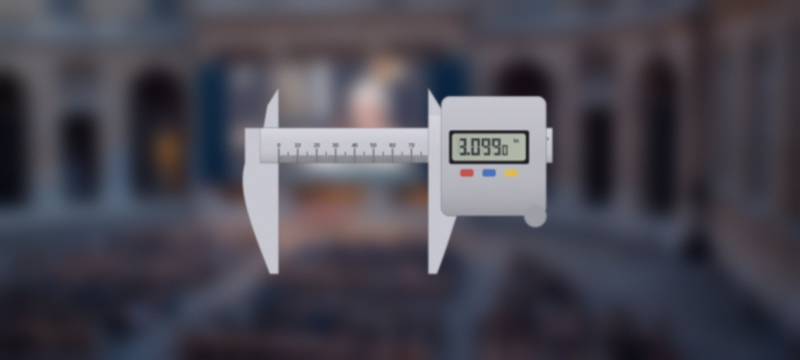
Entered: 3.0990 in
